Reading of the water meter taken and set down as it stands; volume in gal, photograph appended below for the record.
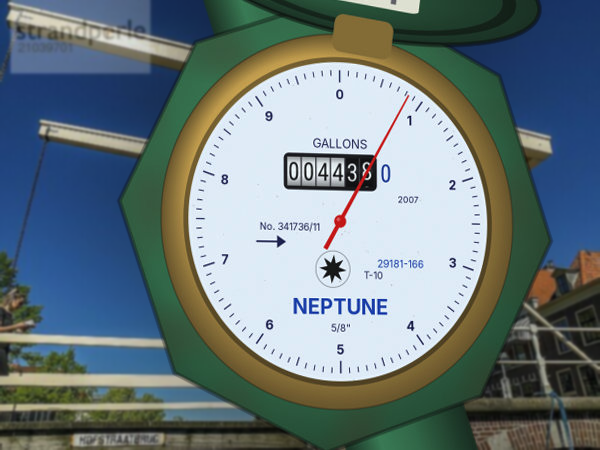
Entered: 44380.8 gal
